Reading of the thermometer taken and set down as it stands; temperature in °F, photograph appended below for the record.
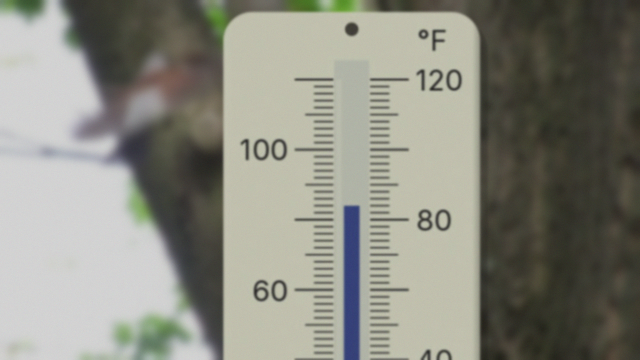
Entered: 84 °F
